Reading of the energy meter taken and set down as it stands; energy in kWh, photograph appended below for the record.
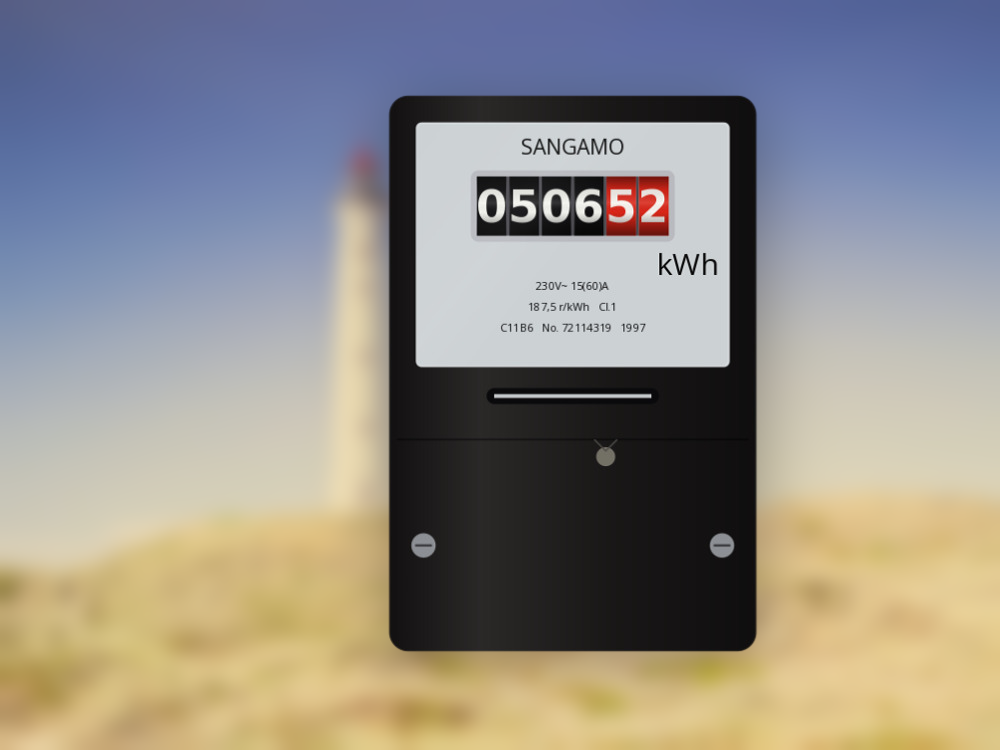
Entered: 506.52 kWh
